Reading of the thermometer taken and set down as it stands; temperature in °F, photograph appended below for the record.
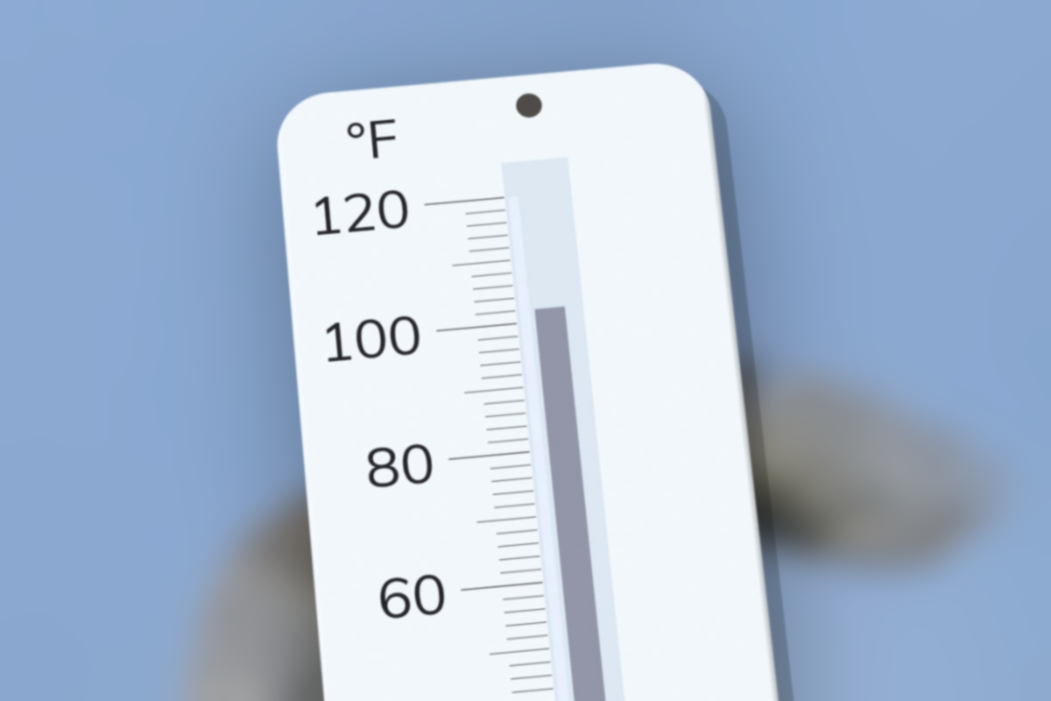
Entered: 102 °F
